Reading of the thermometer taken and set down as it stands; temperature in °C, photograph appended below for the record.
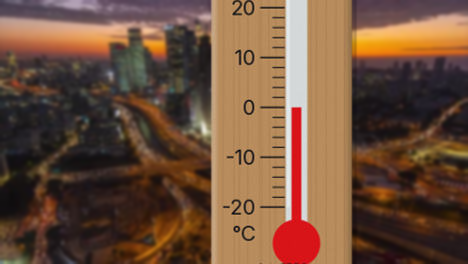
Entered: 0 °C
